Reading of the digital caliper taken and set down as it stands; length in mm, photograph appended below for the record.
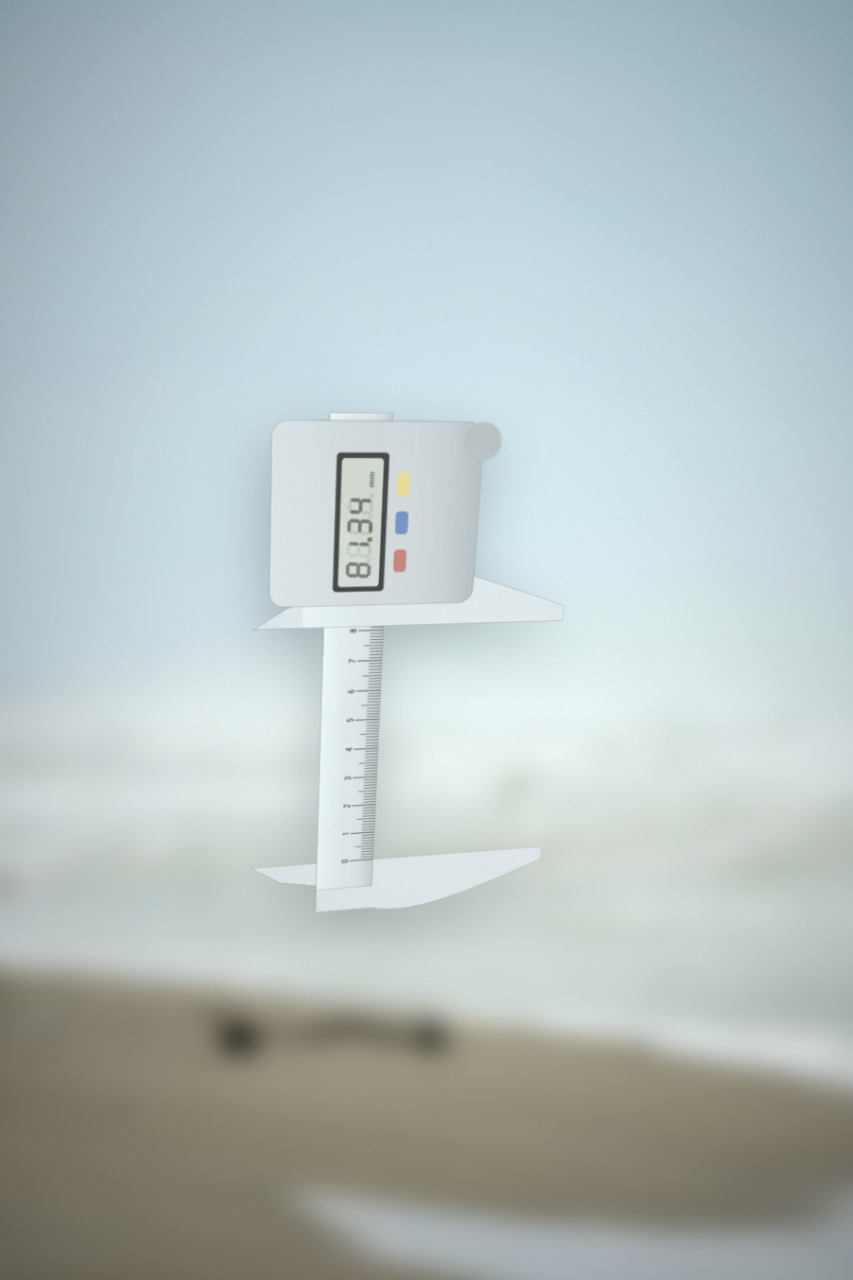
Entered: 81.34 mm
